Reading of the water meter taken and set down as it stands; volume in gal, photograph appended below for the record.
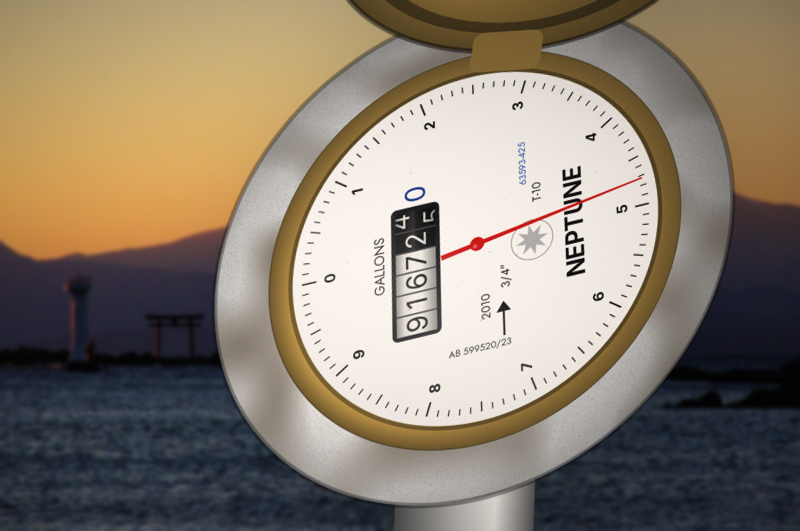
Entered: 9167244.7 gal
